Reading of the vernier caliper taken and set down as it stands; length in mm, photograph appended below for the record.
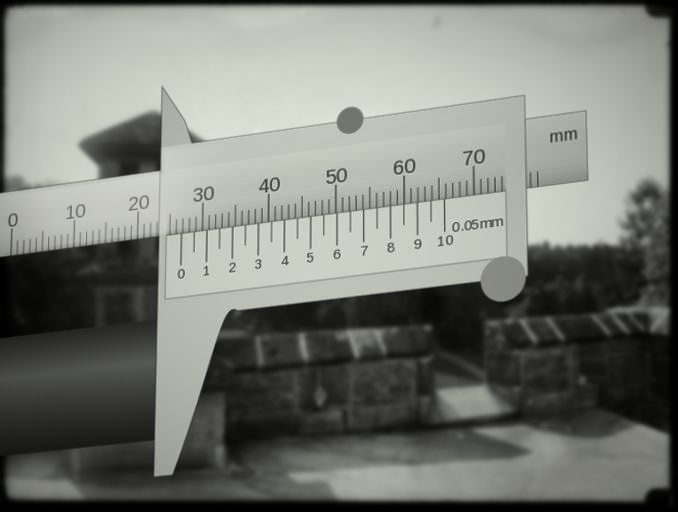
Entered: 26.8 mm
